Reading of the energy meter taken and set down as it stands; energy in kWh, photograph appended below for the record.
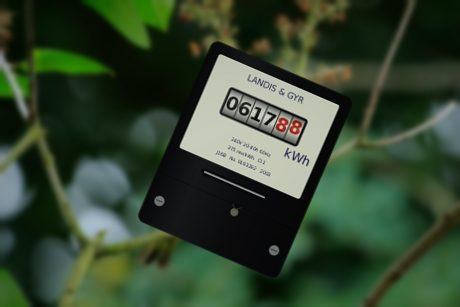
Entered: 617.88 kWh
